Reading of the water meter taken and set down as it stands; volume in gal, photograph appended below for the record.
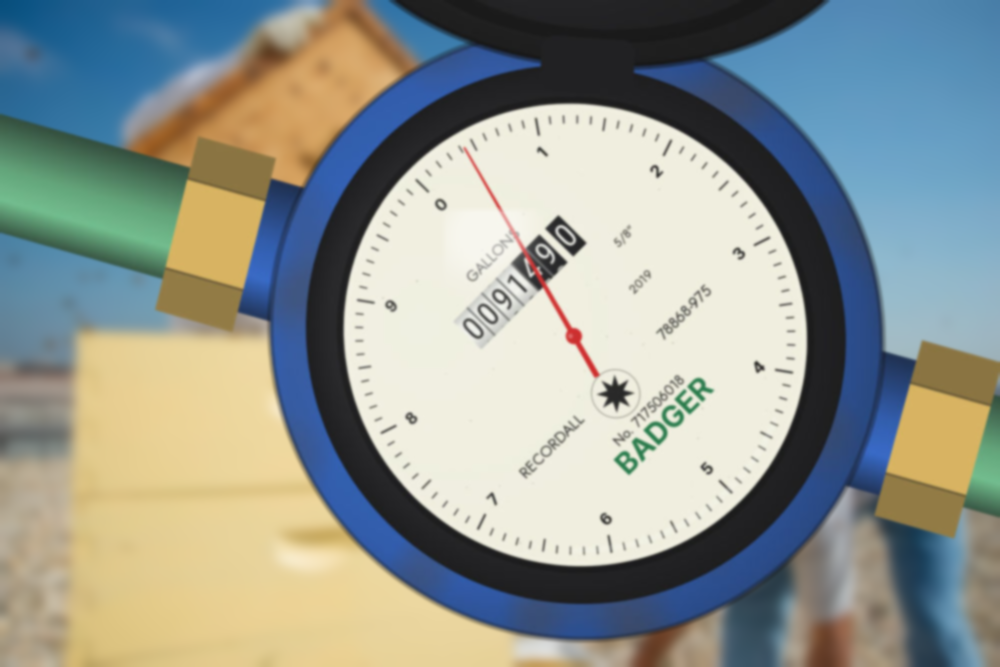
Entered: 91490.4 gal
